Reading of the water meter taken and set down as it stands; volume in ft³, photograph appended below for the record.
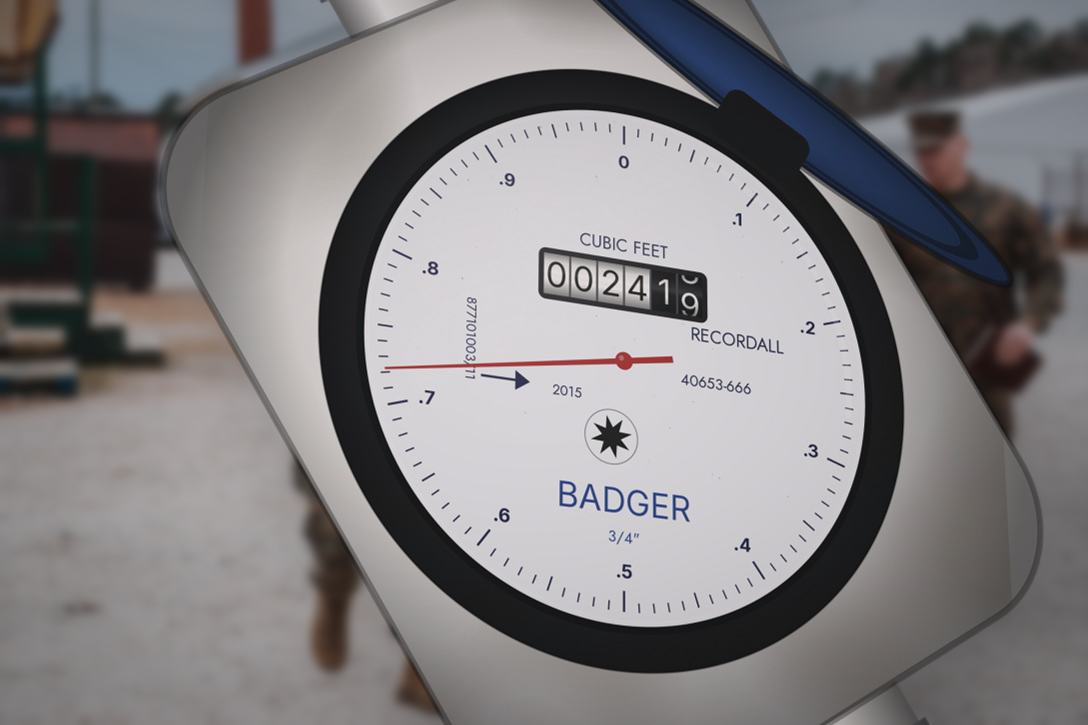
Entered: 2418.72 ft³
